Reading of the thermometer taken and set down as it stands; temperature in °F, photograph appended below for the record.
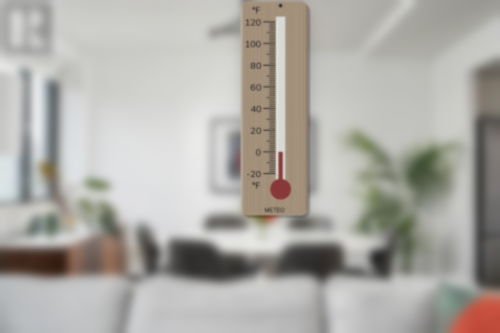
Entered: 0 °F
